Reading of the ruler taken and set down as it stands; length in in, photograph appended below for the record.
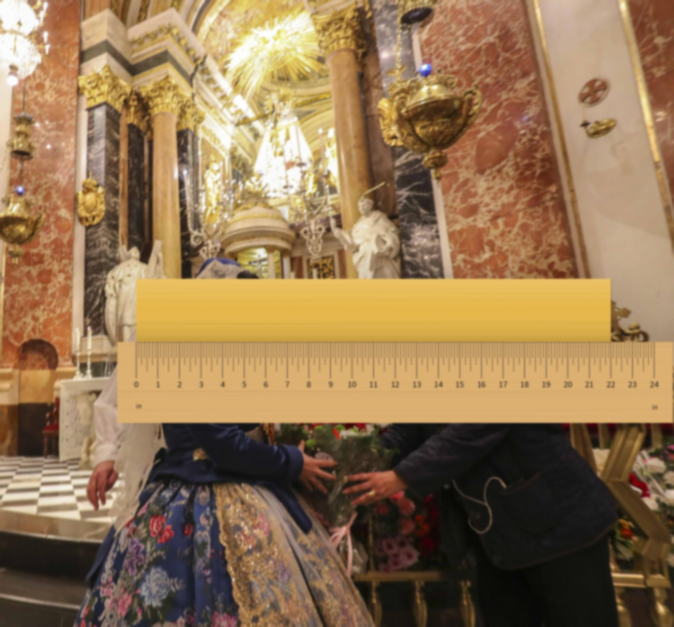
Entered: 22 in
